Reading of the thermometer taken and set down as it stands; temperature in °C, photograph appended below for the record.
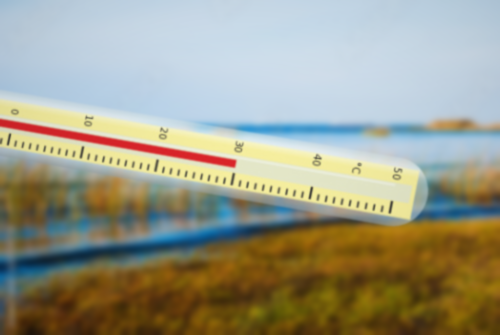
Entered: 30 °C
